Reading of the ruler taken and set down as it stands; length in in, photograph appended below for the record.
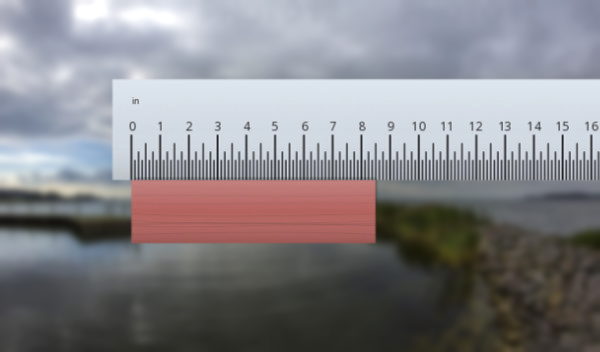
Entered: 8.5 in
